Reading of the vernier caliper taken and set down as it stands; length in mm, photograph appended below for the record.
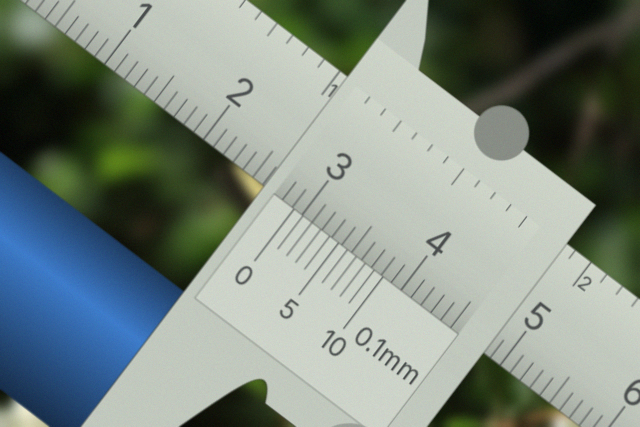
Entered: 29.2 mm
